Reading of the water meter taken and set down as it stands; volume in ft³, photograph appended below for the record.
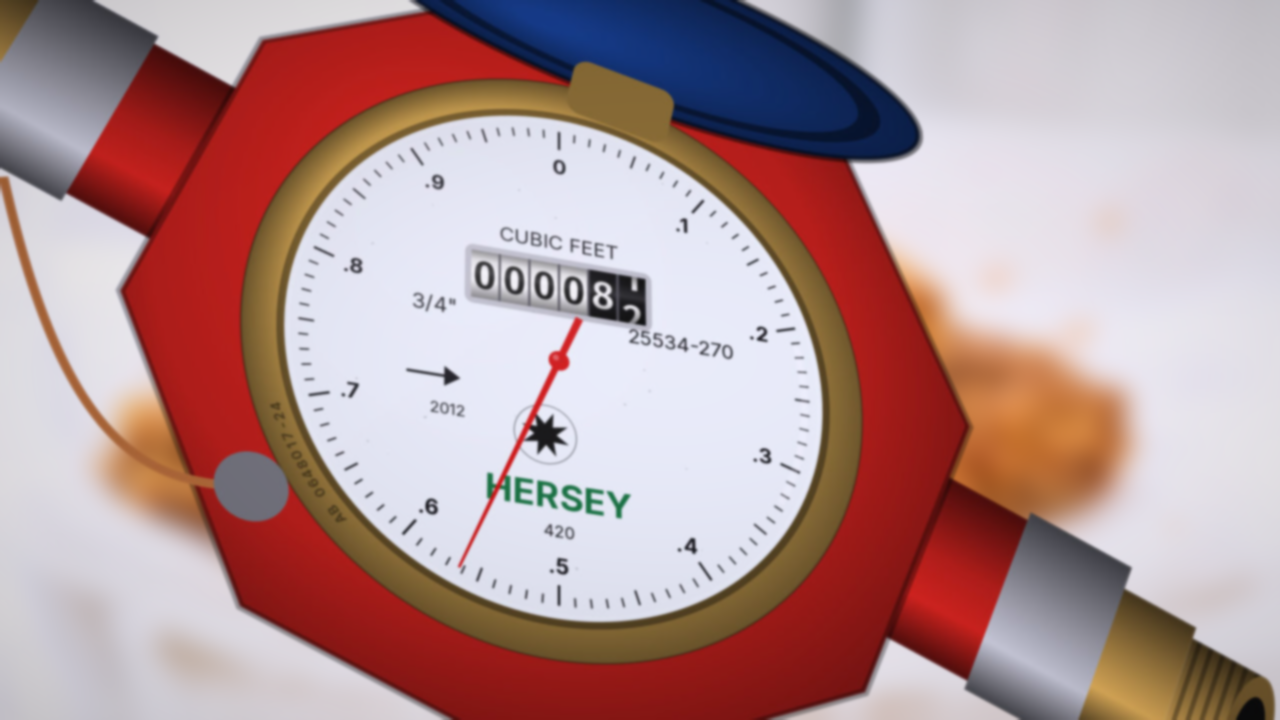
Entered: 81.56 ft³
